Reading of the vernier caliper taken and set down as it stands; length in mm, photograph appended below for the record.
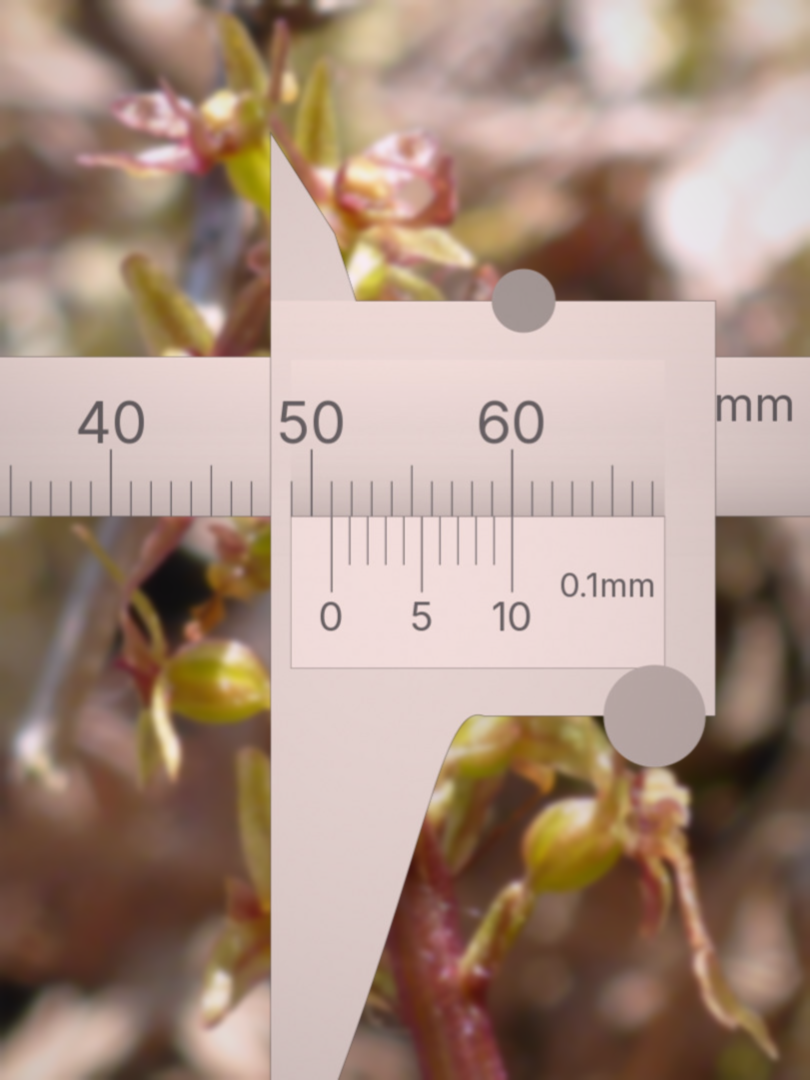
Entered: 51.0 mm
